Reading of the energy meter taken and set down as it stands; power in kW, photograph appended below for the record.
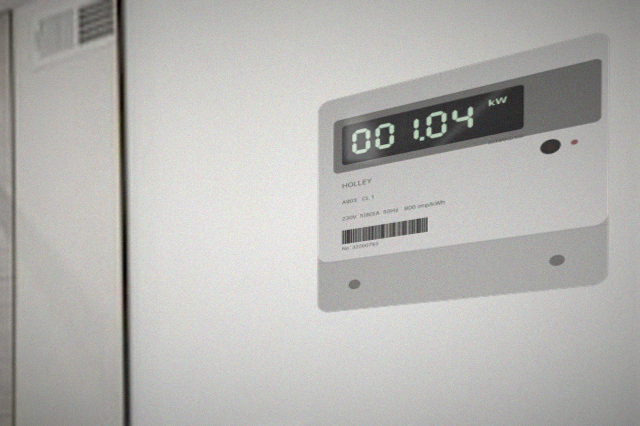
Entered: 1.04 kW
